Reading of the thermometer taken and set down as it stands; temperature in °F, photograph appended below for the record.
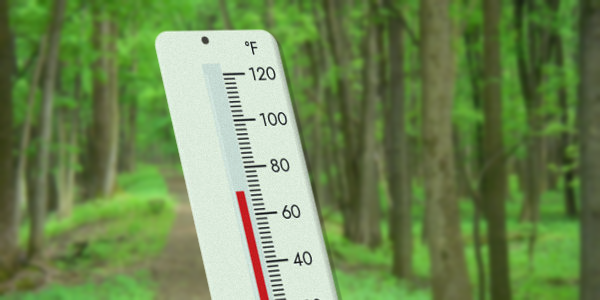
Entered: 70 °F
